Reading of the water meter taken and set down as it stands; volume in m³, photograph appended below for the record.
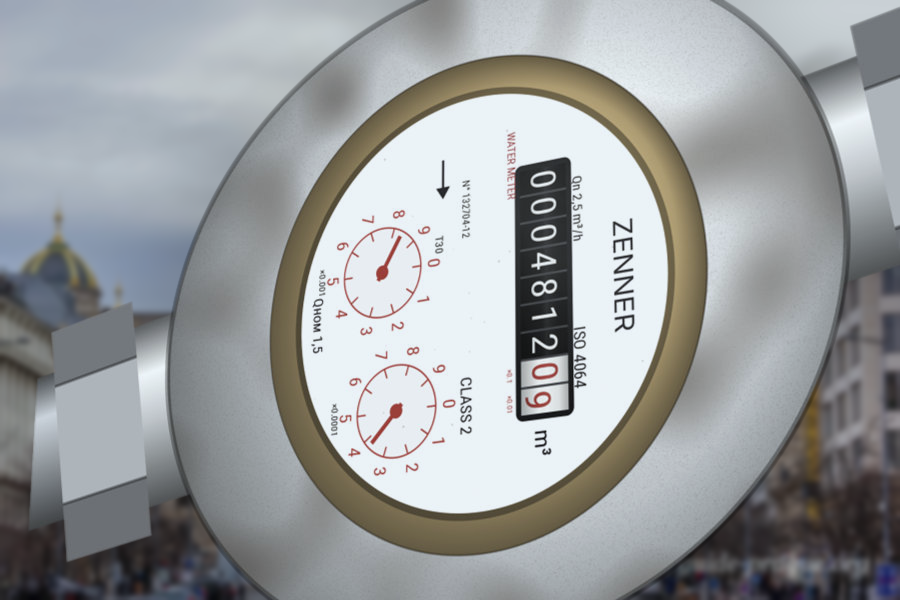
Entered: 4812.0883 m³
